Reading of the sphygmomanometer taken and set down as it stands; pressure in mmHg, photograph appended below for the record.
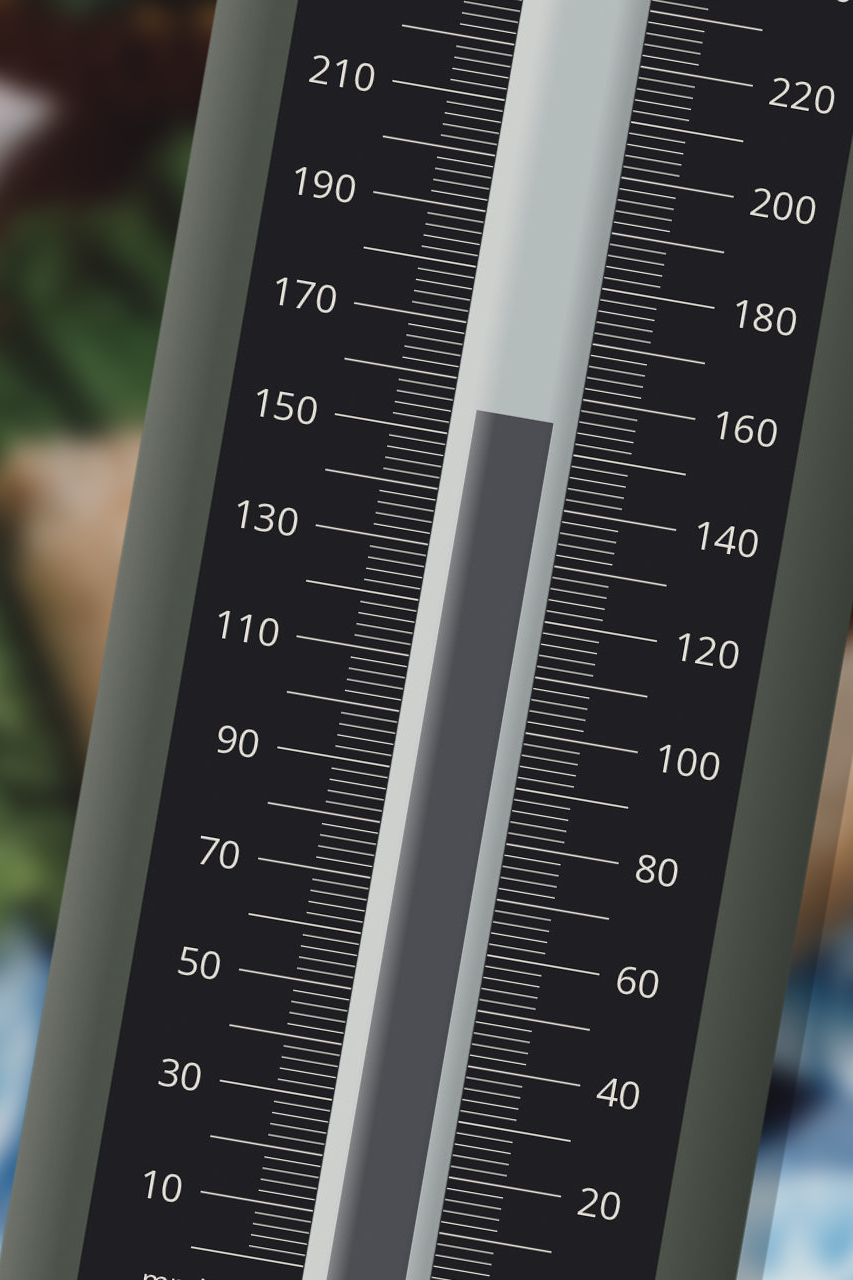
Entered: 155 mmHg
